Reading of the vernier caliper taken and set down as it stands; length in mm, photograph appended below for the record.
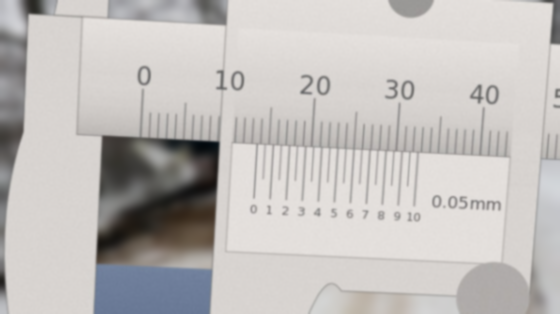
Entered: 13.6 mm
